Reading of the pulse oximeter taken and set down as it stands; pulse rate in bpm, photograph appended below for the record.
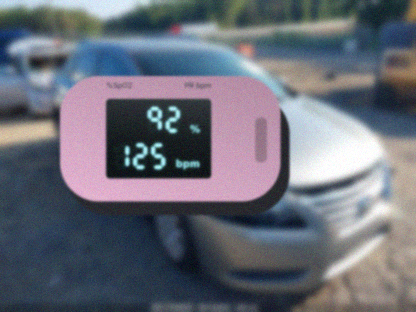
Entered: 125 bpm
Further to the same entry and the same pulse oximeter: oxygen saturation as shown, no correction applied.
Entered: 92 %
